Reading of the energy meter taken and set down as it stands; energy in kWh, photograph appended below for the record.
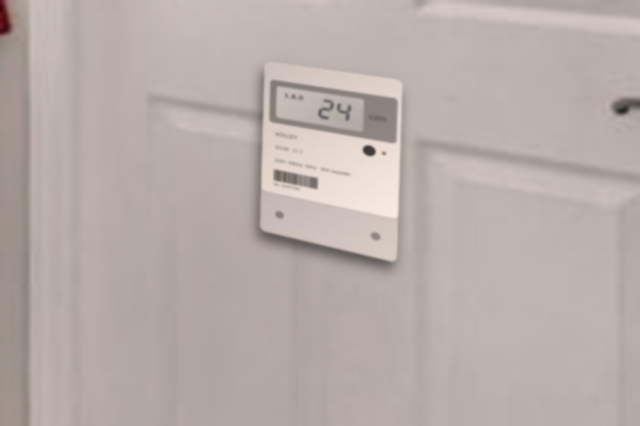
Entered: 24 kWh
